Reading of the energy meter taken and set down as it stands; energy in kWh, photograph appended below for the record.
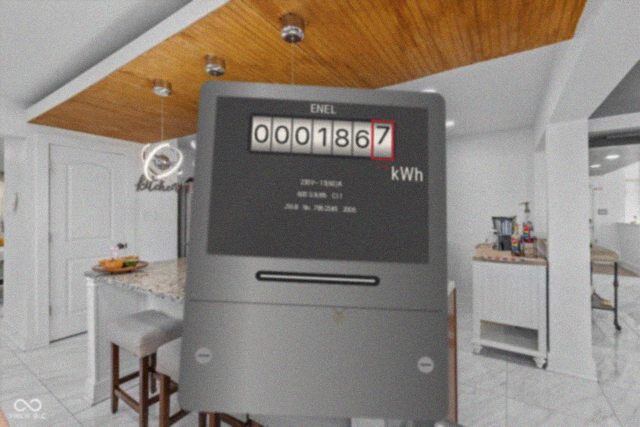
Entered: 186.7 kWh
